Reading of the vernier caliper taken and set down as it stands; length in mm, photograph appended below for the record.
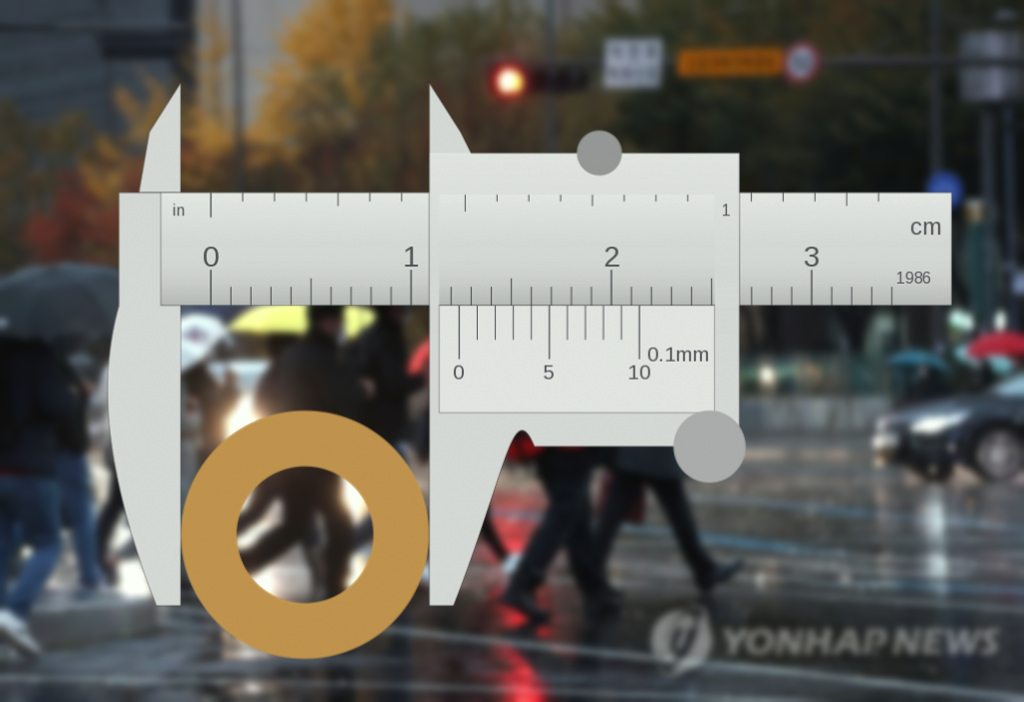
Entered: 12.4 mm
